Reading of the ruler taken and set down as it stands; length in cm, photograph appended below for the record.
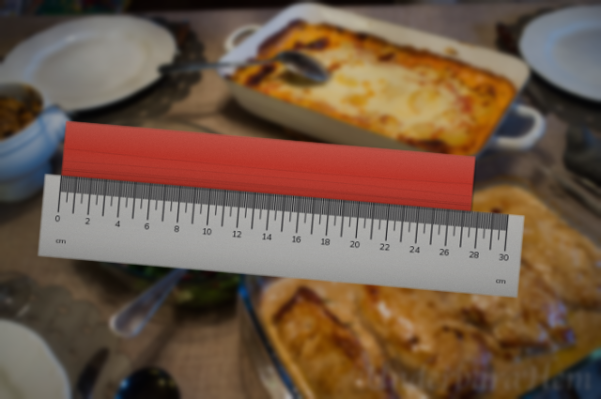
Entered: 27.5 cm
